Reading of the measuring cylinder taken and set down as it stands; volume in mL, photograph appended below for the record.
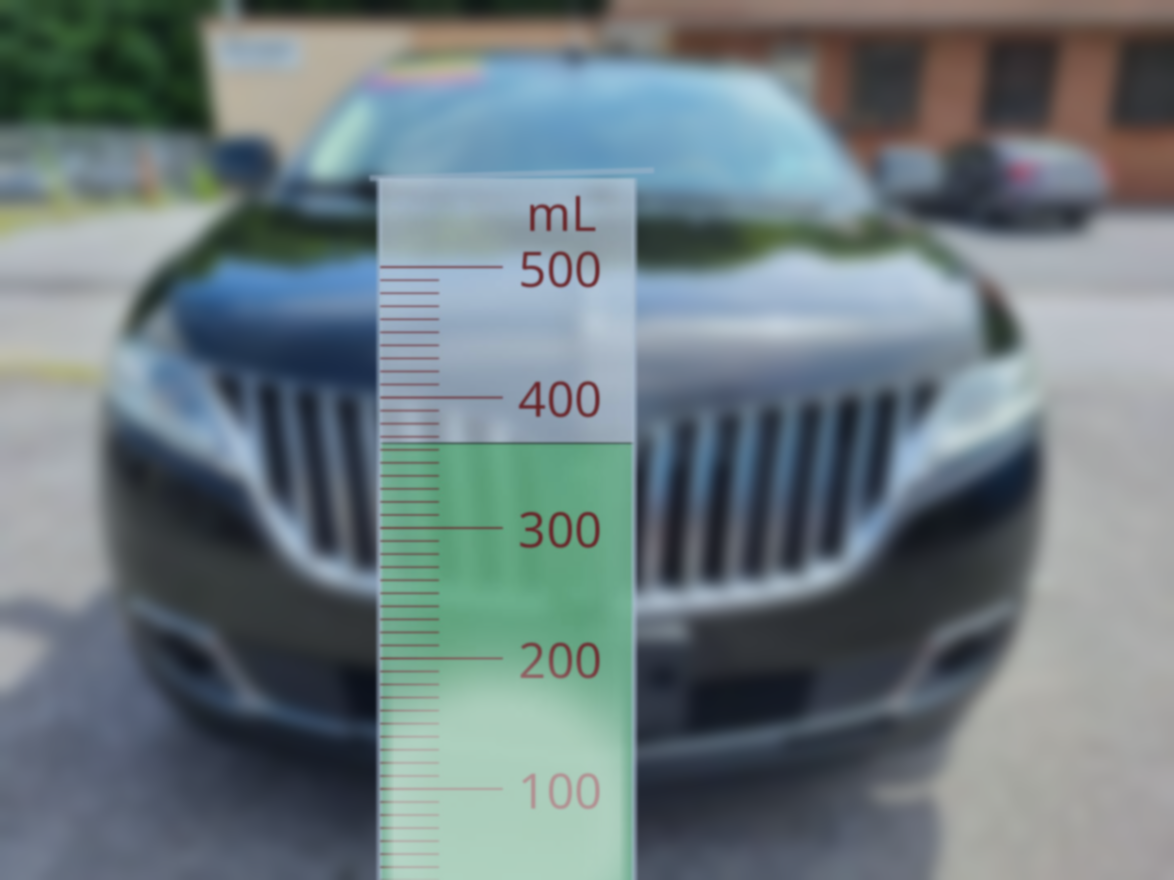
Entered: 365 mL
